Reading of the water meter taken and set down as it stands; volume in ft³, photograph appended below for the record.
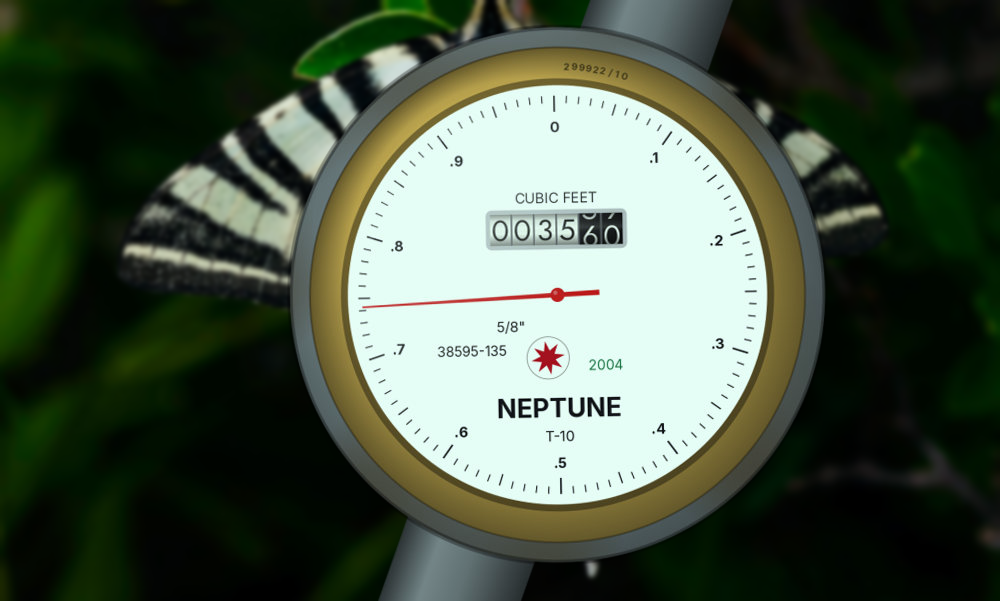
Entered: 3559.74 ft³
